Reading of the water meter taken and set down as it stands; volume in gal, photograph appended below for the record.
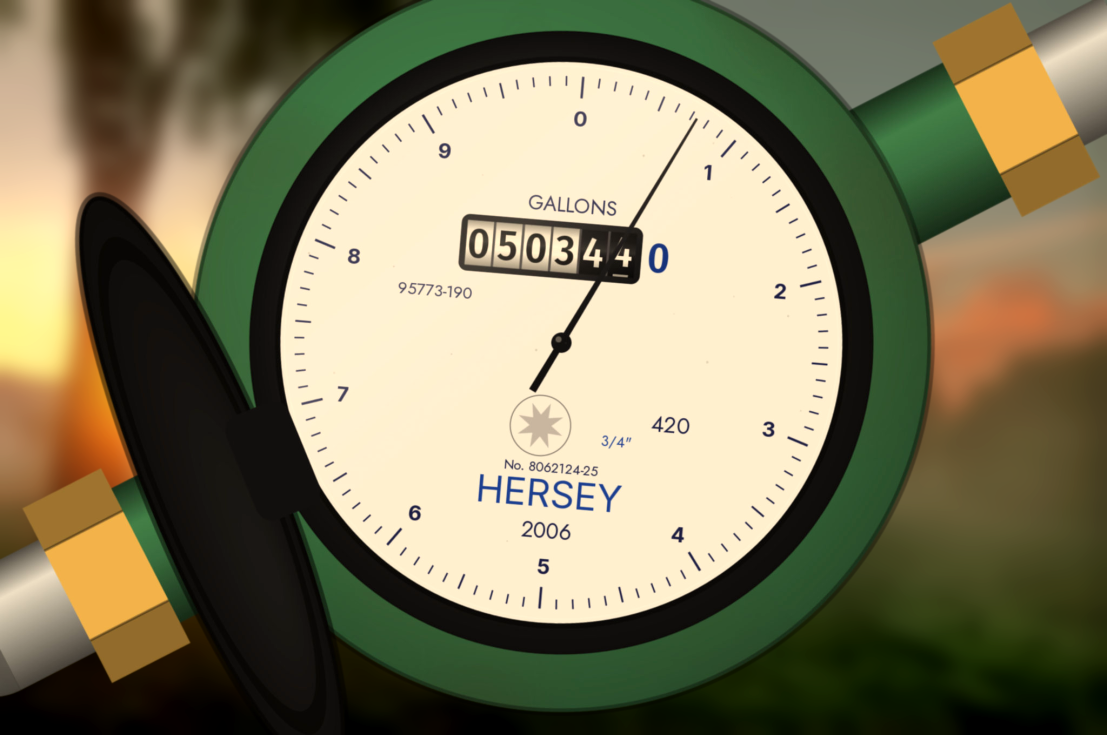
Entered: 503440.7 gal
